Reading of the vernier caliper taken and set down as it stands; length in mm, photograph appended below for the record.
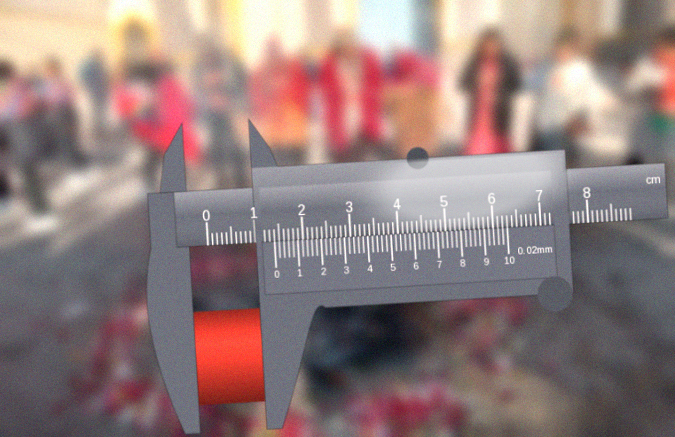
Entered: 14.0 mm
